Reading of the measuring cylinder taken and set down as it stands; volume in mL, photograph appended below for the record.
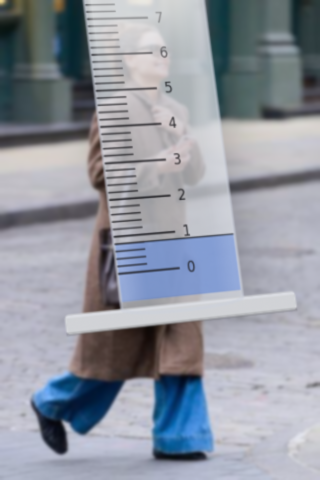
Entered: 0.8 mL
